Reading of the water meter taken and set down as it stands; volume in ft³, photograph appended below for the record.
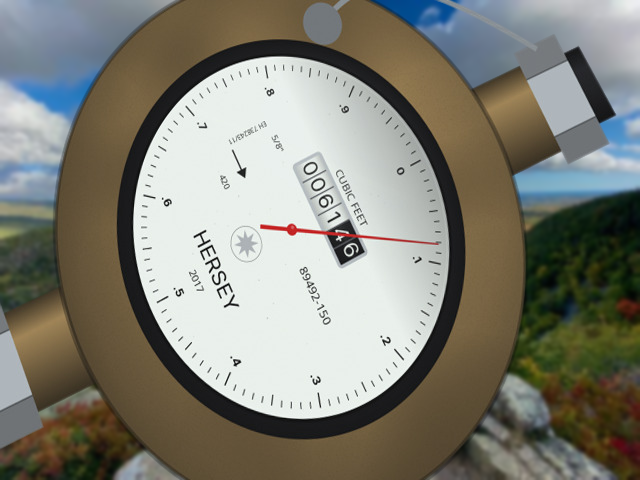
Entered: 6146.08 ft³
